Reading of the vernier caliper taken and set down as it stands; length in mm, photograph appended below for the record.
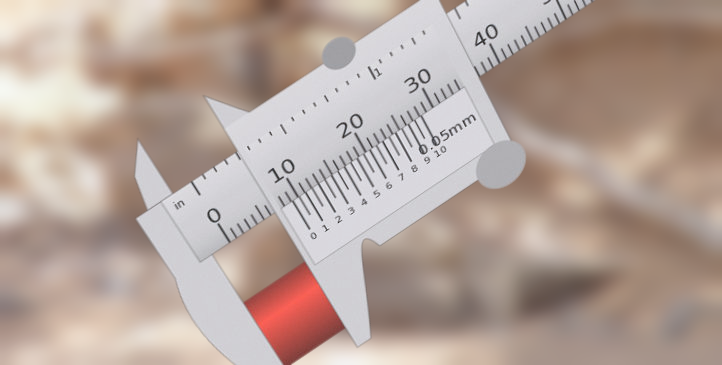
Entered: 9.2 mm
